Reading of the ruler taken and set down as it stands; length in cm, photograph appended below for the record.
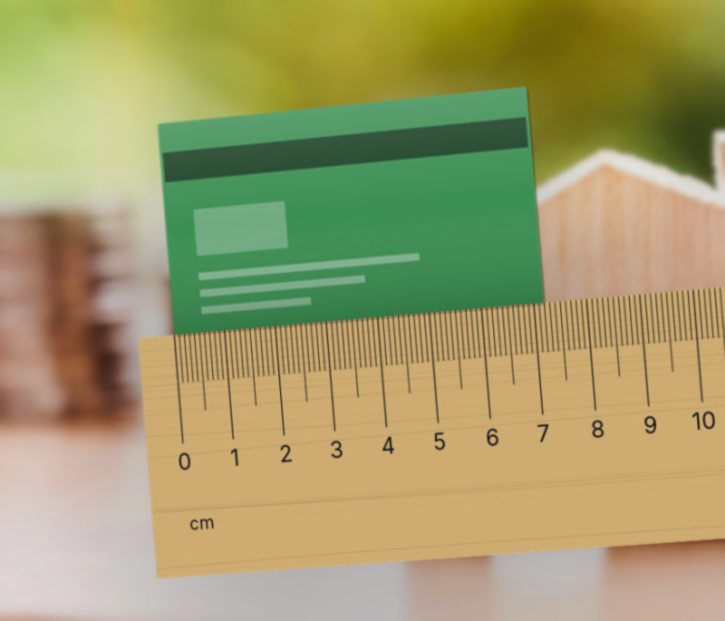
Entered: 7.2 cm
